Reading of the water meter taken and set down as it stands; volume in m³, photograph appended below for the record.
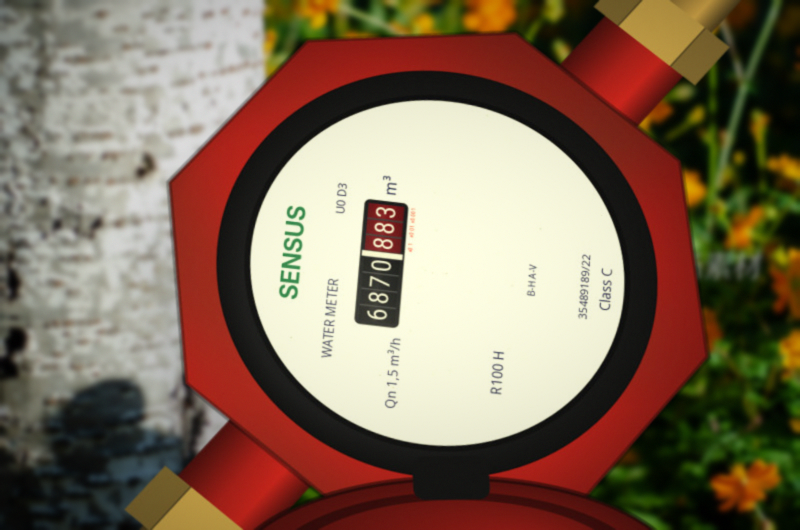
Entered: 6870.883 m³
